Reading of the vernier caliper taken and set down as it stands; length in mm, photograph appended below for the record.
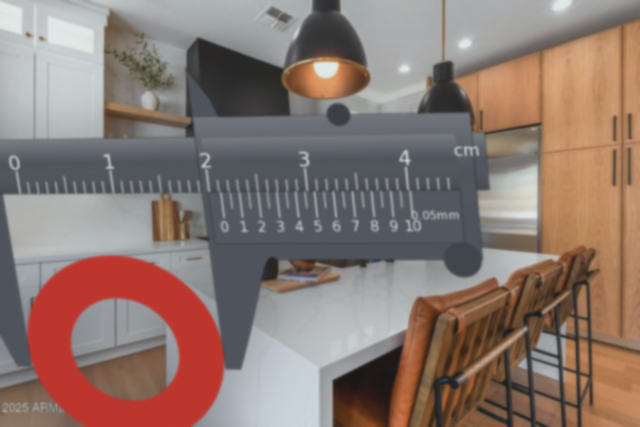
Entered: 21.2 mm
